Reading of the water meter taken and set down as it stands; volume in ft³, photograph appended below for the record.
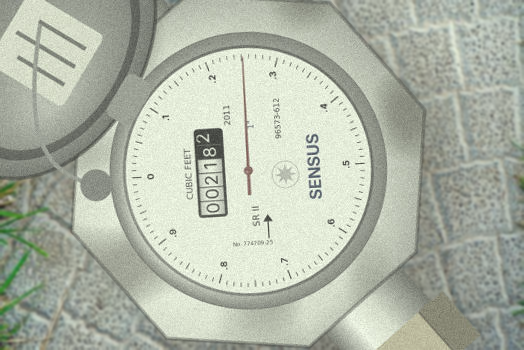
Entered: 2182.25 ft³
